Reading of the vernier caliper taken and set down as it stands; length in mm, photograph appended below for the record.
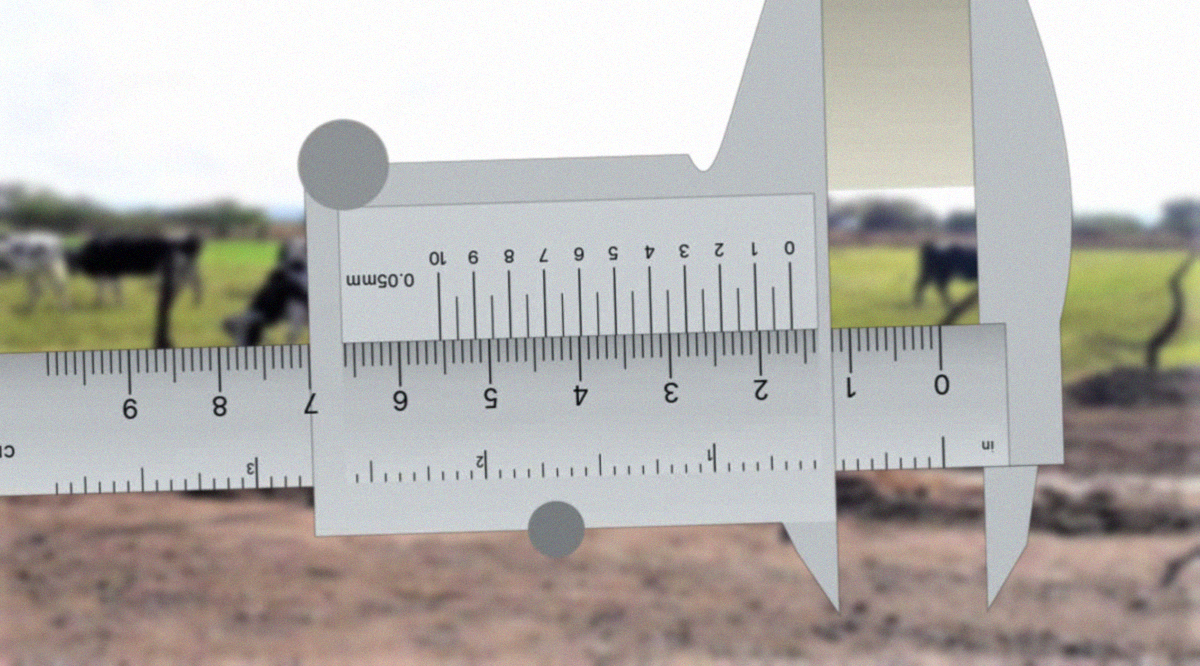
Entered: 16.4 mm
